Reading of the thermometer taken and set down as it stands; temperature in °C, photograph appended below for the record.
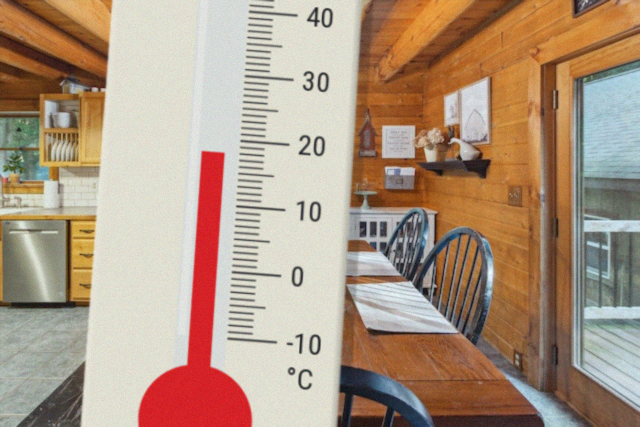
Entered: 18 °C
